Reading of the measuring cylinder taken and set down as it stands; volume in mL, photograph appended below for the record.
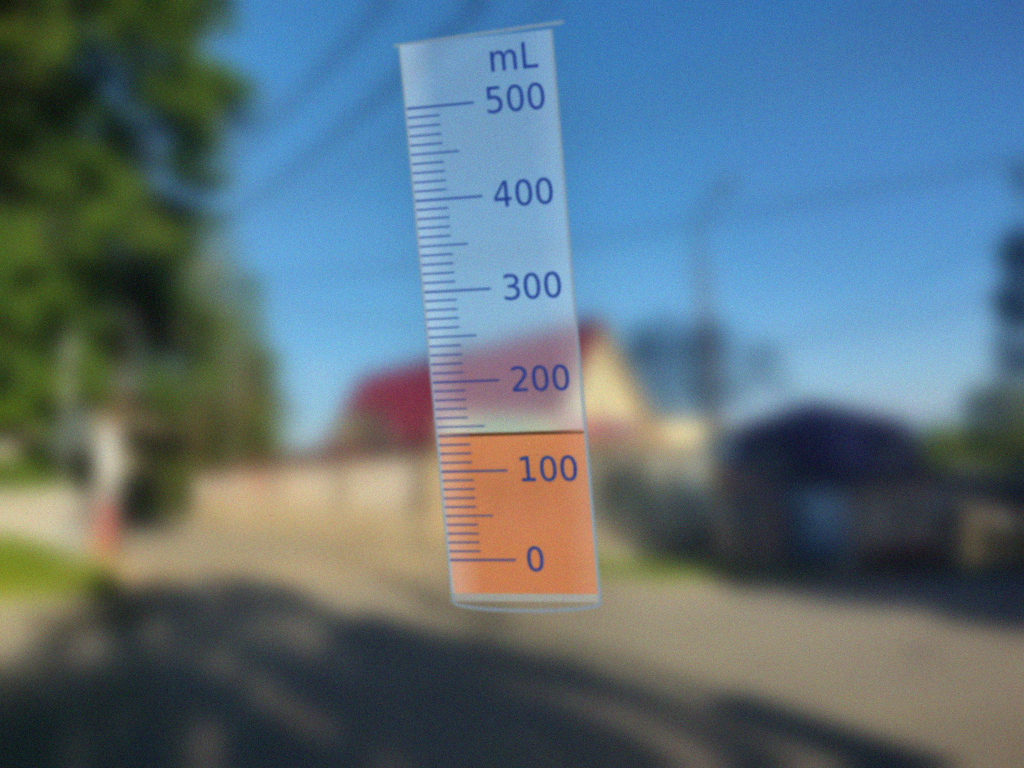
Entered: 140 mL
